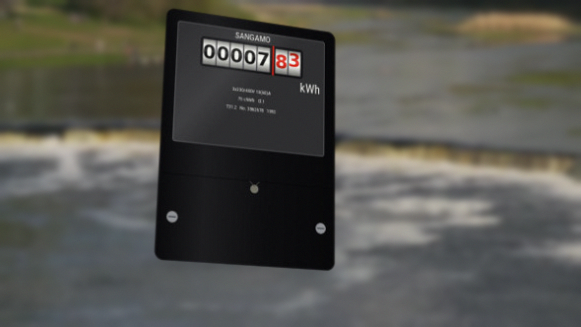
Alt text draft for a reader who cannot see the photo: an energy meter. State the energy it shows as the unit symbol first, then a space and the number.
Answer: kWh 7.83
